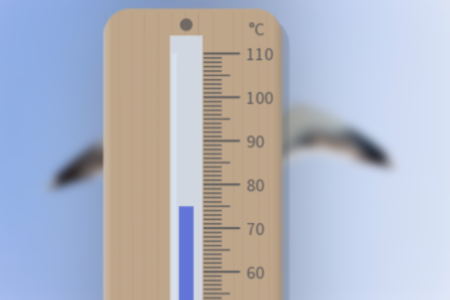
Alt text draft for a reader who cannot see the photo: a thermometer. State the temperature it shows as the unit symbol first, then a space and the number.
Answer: °C 75
